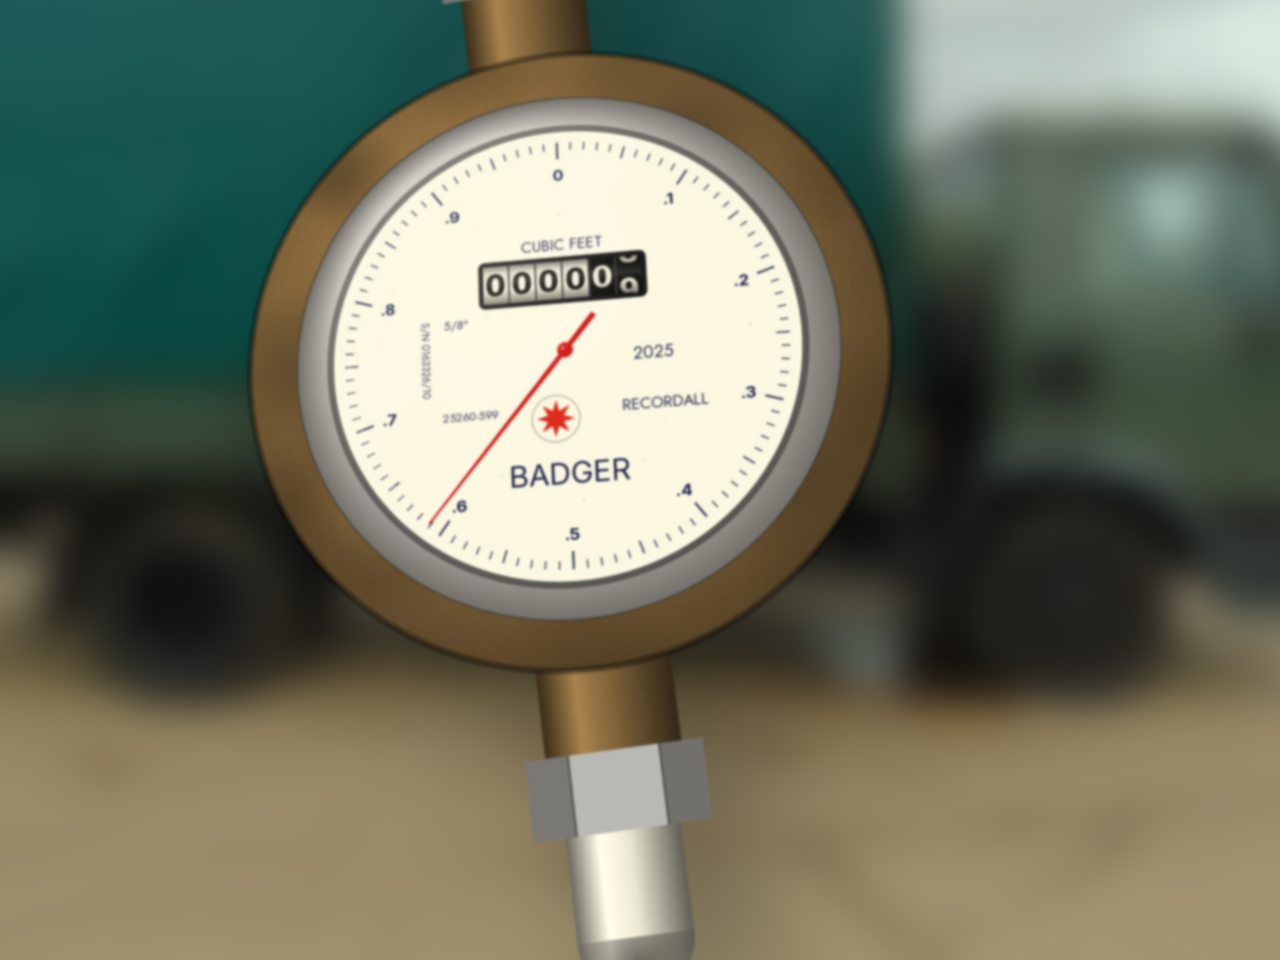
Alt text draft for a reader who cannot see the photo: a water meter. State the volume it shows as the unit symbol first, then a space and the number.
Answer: ft³ 8.61
